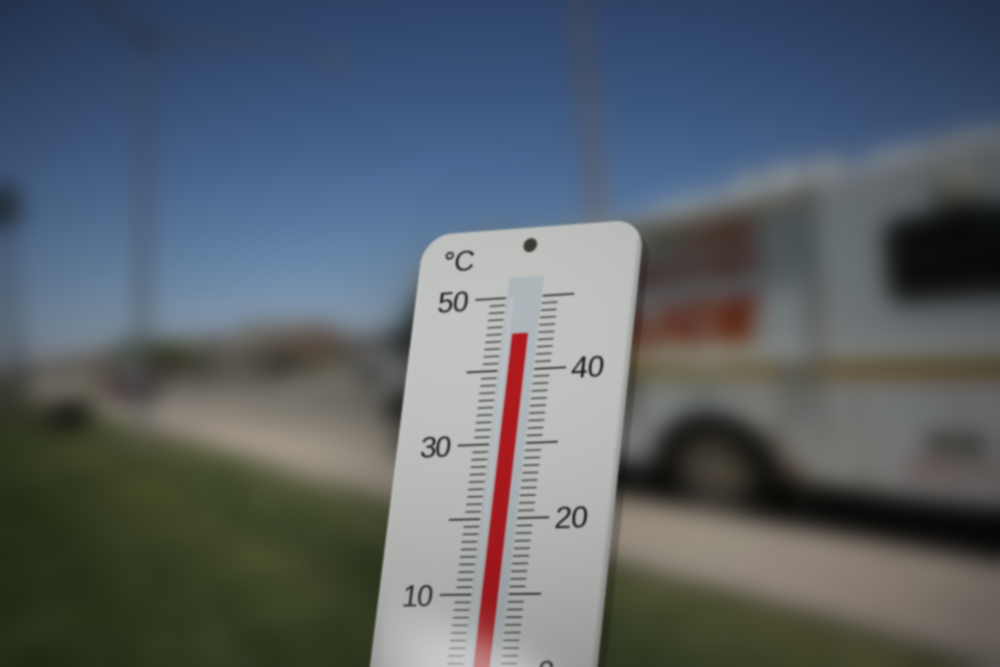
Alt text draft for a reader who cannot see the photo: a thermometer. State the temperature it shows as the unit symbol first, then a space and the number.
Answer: °C 45
